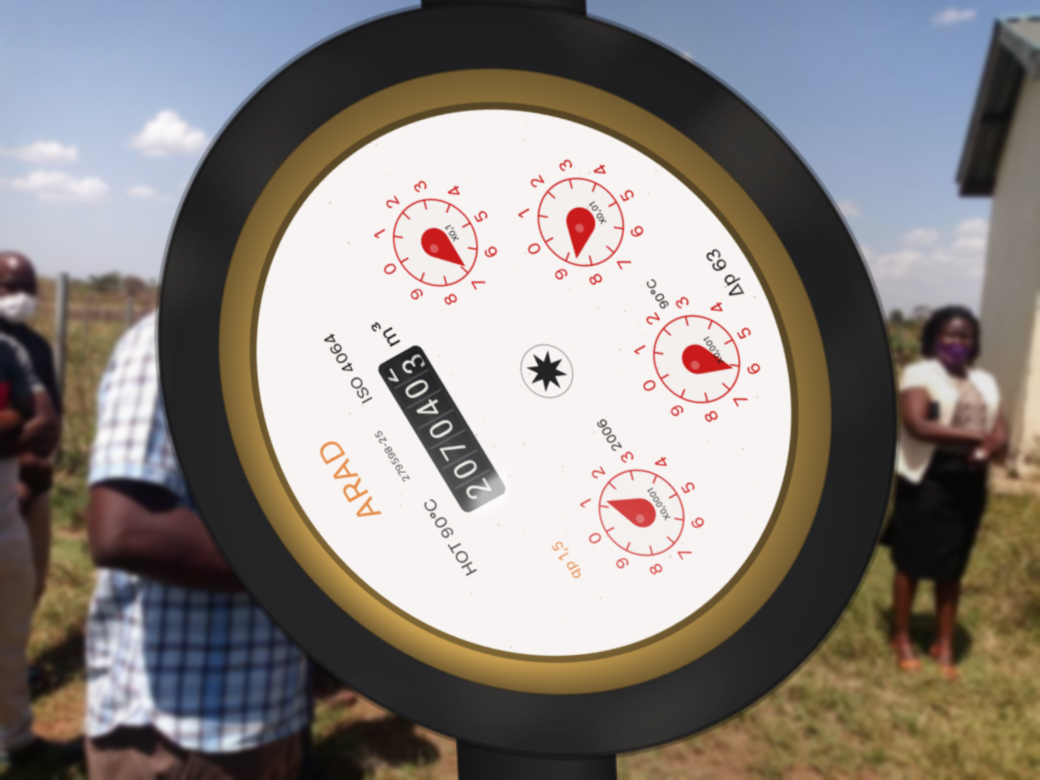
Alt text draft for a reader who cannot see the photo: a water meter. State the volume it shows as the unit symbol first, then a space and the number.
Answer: m³ 2070402.6861
